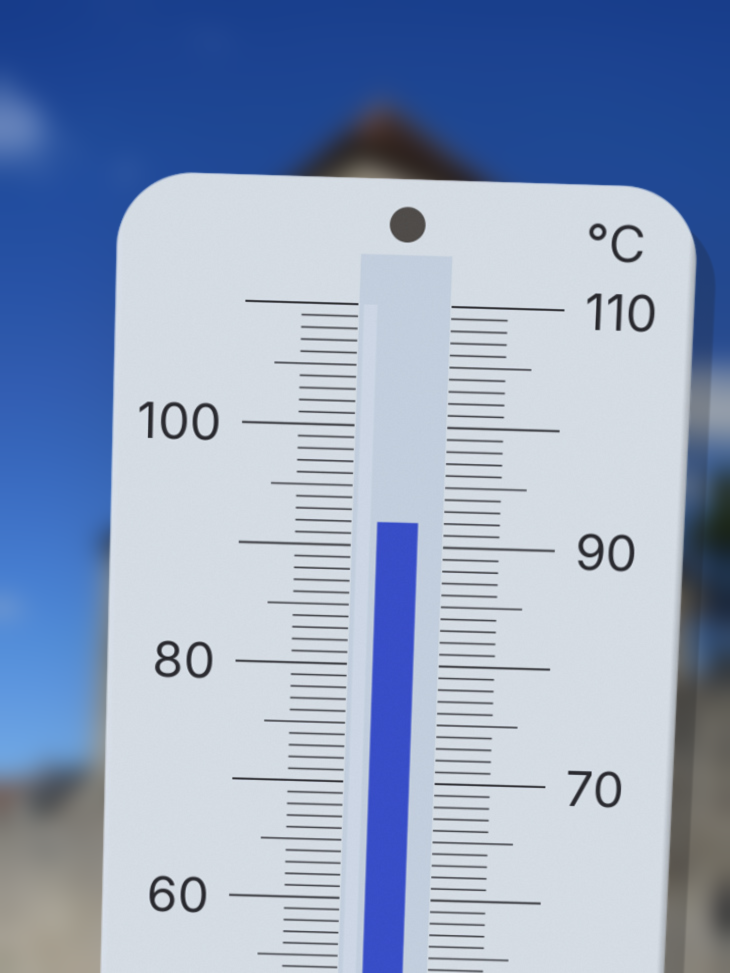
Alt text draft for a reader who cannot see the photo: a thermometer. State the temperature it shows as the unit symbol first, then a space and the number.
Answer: °C 92
